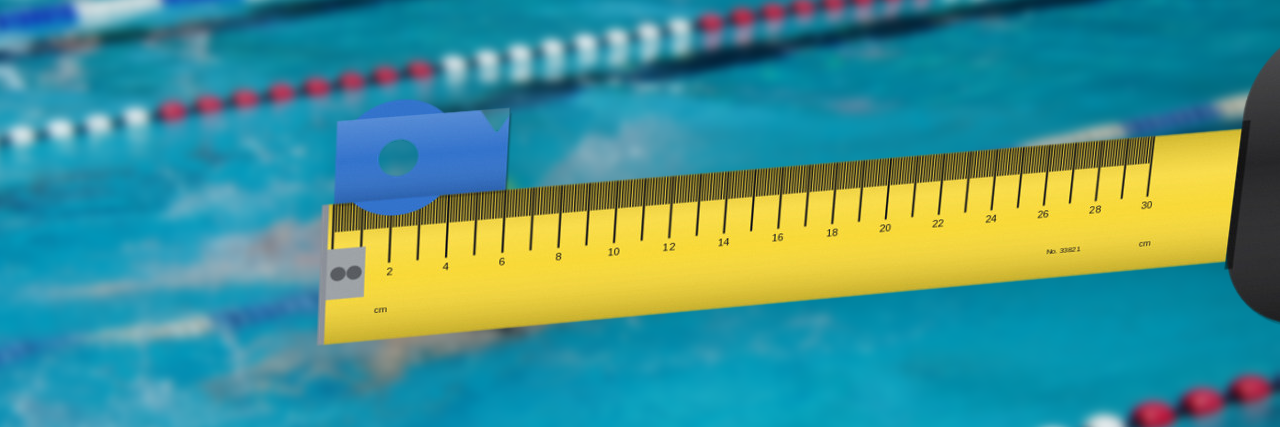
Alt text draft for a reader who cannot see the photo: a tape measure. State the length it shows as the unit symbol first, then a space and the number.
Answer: cm 6
